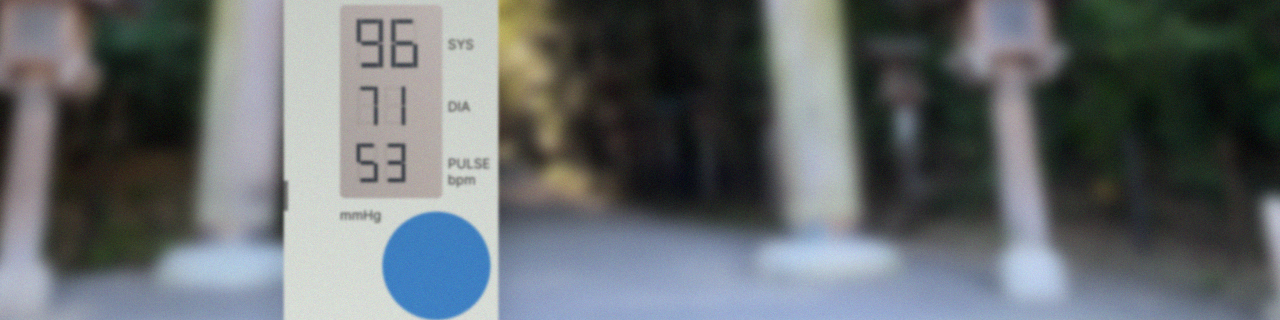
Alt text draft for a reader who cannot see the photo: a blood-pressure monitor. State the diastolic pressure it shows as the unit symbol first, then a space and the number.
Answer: mmHg 71
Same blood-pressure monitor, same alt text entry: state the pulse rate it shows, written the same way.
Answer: bpm 53
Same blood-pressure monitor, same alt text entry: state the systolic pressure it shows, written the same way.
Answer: mmHg 96
